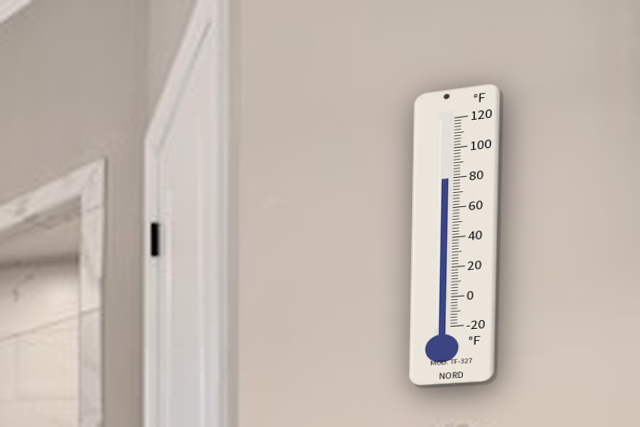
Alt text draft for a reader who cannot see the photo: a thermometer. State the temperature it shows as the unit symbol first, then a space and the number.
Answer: °F 80
